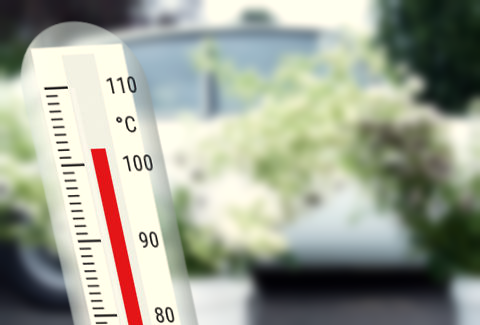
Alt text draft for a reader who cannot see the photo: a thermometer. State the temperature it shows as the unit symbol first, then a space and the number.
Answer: °C 102
